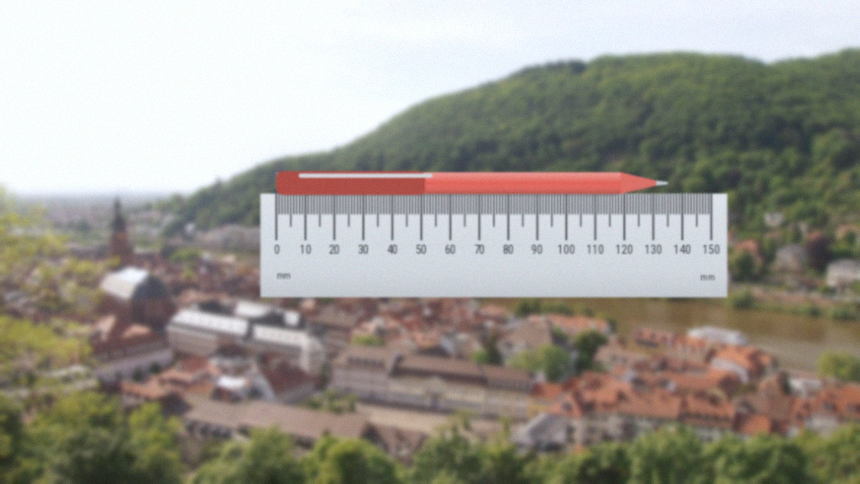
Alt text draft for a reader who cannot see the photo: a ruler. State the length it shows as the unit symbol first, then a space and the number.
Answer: mm 135
